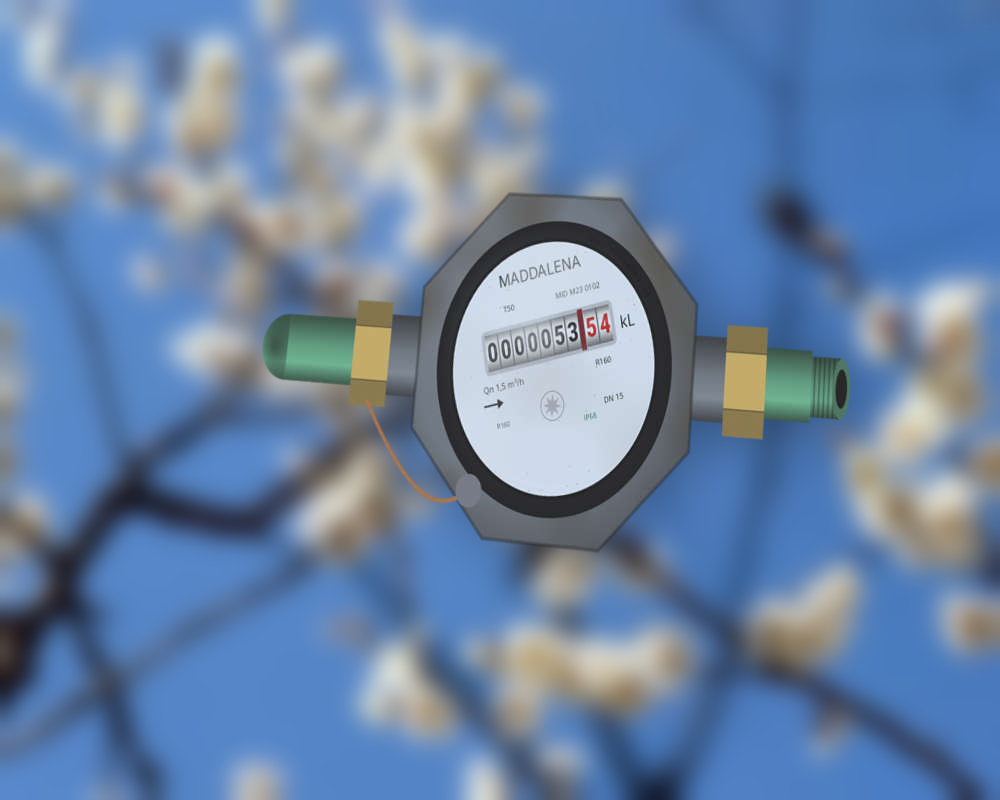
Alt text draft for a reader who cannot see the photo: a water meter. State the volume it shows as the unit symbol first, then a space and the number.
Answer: kL 53.54
